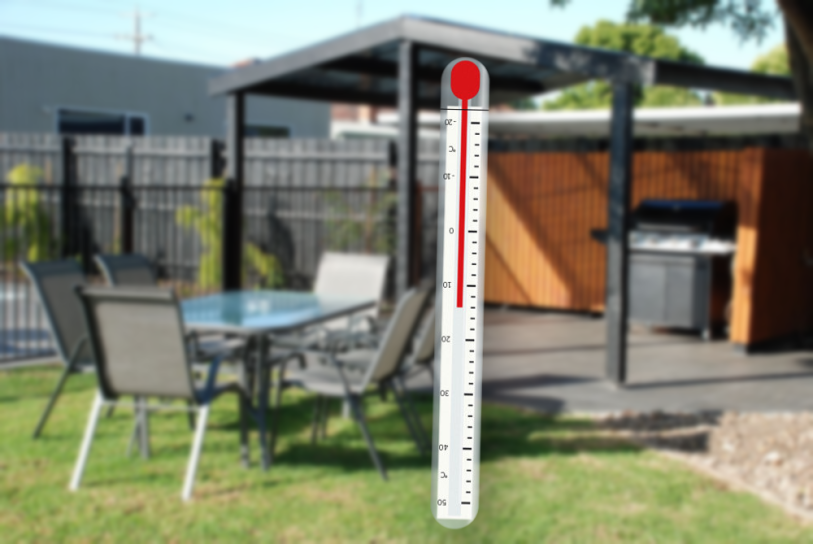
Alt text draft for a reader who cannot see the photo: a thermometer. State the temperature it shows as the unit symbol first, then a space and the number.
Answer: °C 14
